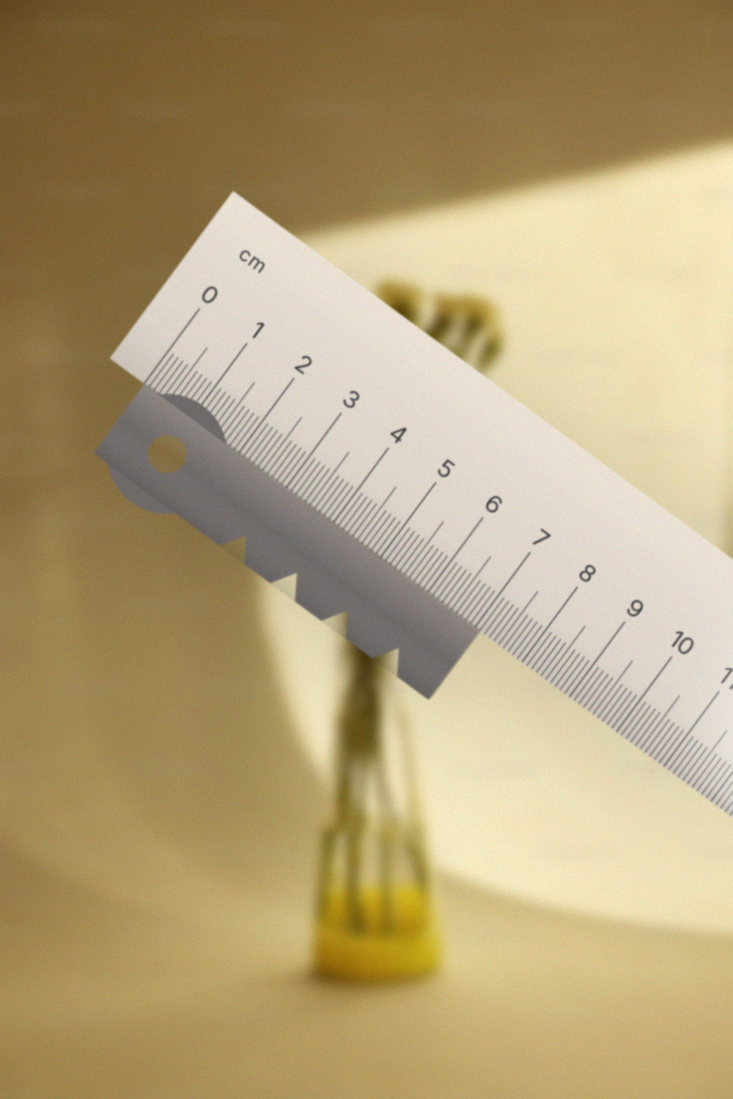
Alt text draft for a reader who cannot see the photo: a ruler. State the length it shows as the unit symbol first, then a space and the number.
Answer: cm 7.1
